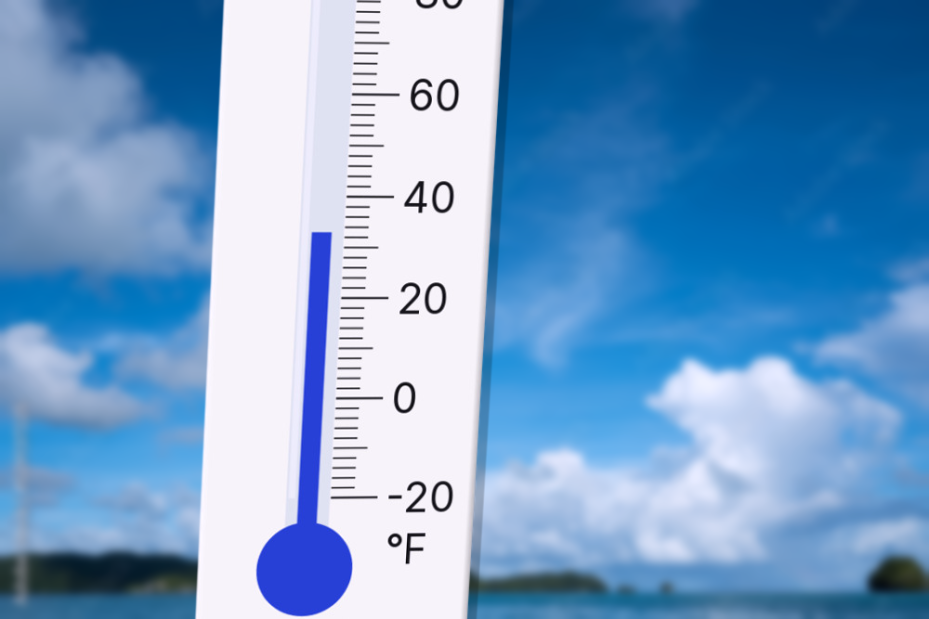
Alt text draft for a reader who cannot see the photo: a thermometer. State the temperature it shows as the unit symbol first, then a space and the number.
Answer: °F 33
